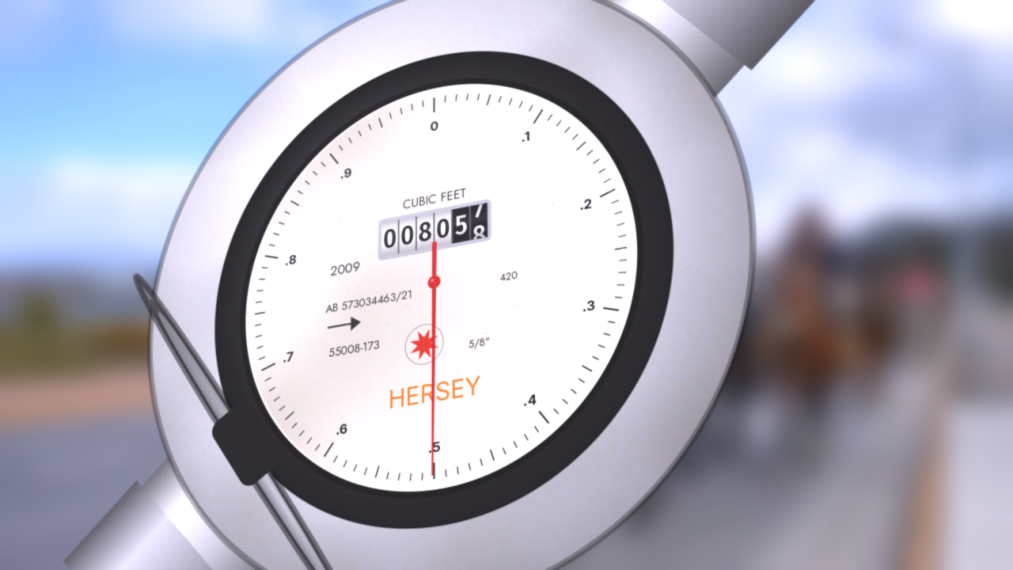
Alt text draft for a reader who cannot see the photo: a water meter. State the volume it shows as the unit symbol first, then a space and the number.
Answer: ft³ 8057.50
